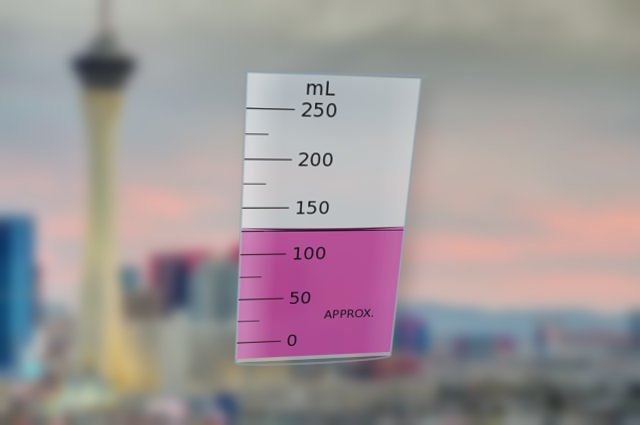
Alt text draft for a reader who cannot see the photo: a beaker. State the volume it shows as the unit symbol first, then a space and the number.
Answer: mL 125
